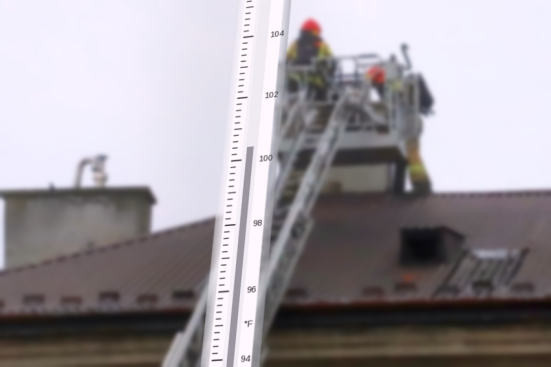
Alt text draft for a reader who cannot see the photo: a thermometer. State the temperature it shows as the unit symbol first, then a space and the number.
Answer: °F 100.4
